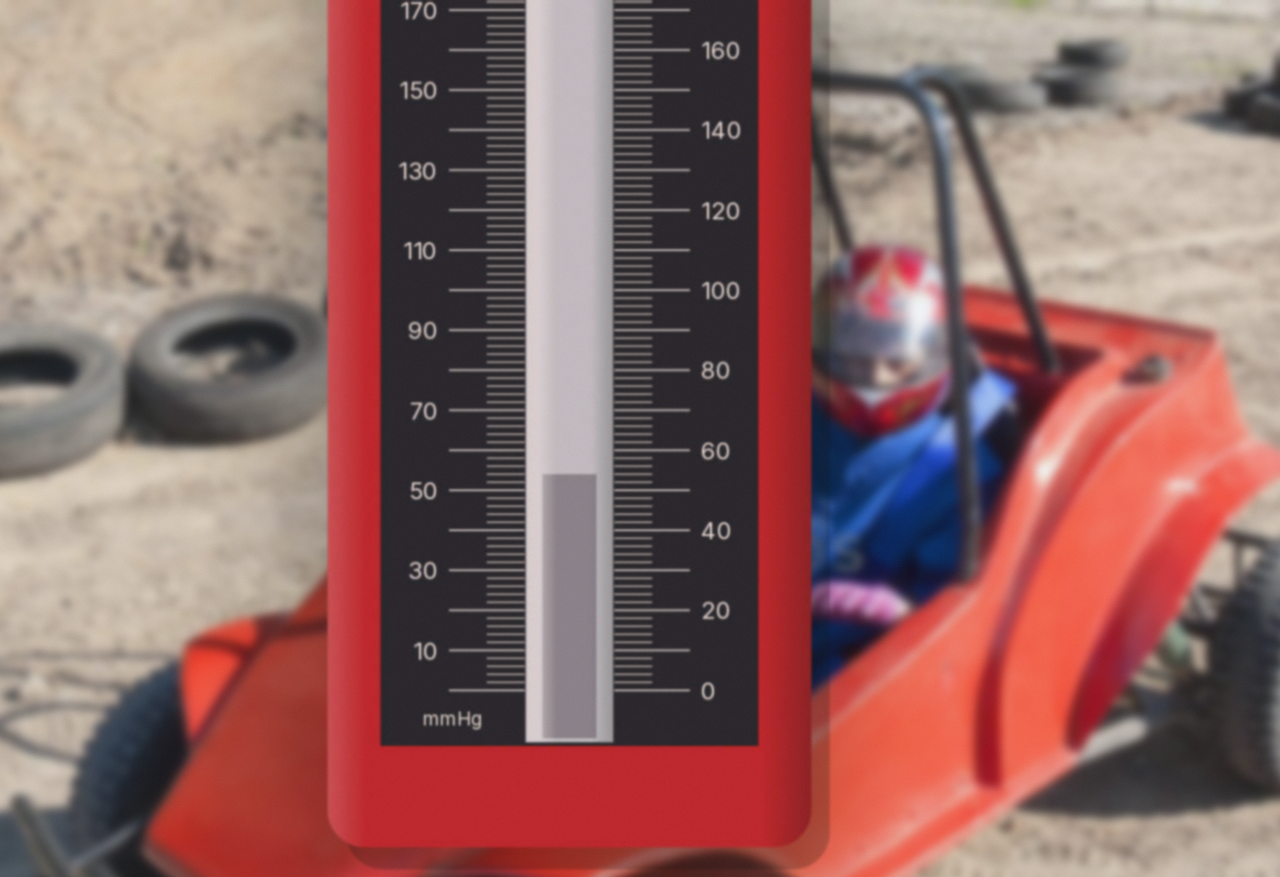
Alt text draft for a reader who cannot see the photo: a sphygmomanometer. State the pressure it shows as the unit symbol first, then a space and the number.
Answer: mmHg 54
